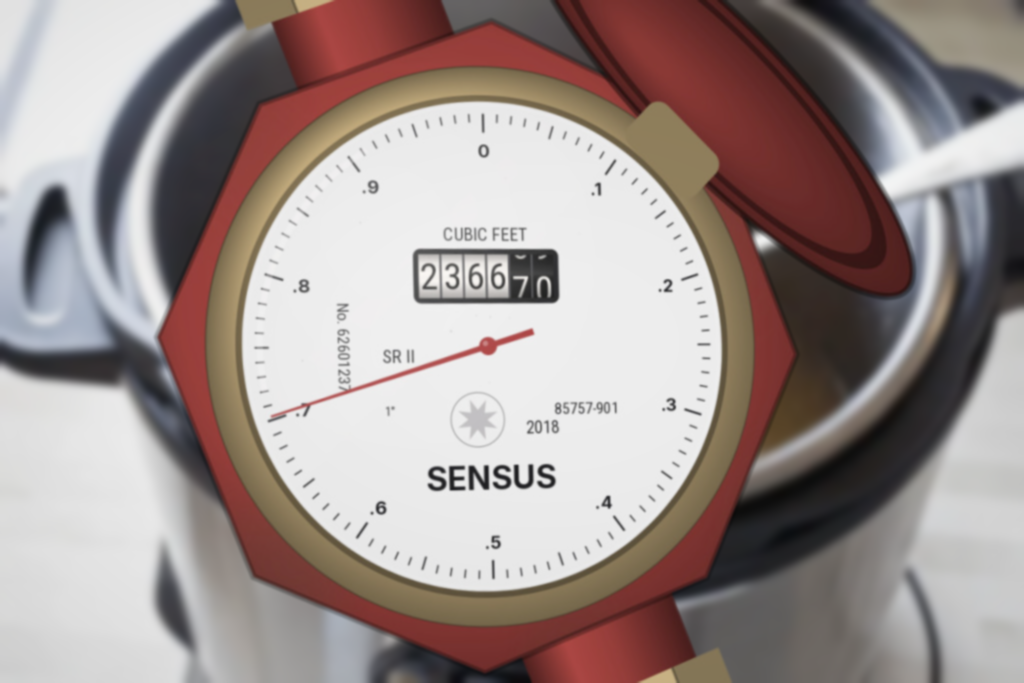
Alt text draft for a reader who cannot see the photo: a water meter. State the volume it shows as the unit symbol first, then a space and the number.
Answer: ft³ 236669.70
